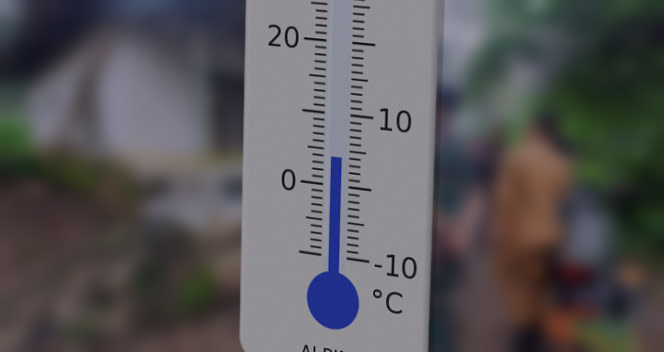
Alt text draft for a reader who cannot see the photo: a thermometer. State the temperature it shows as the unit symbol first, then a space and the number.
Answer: °C 4
